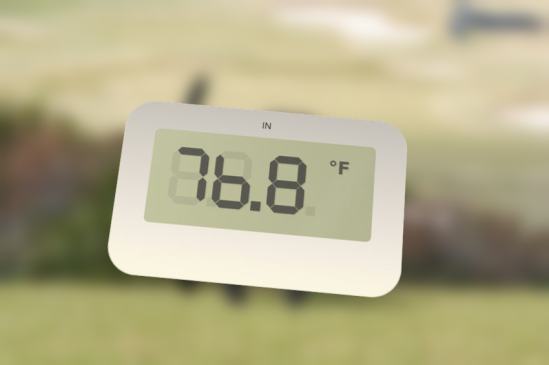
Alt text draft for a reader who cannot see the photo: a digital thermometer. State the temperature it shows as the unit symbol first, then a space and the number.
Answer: °F 76.8
